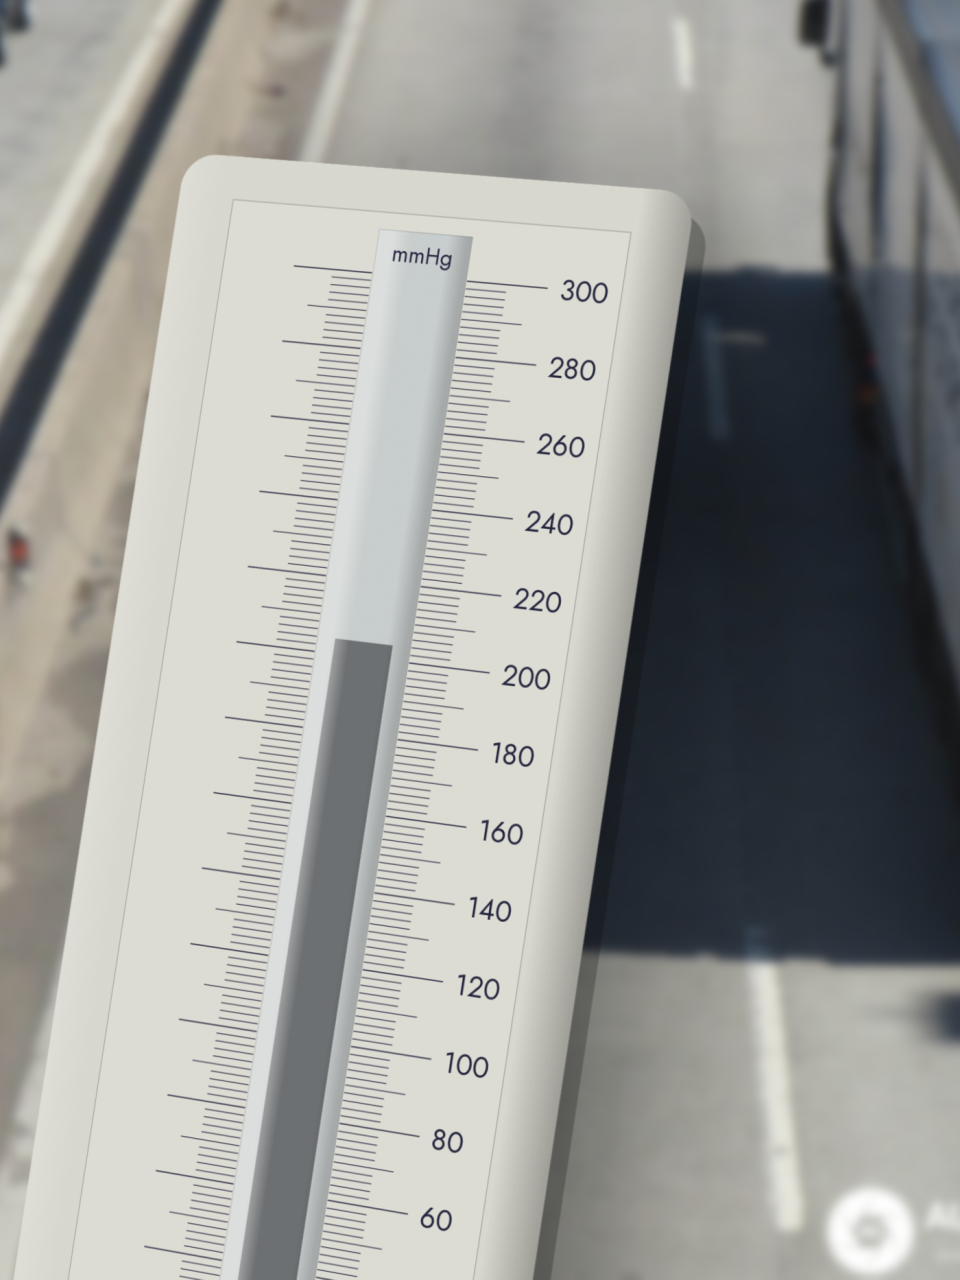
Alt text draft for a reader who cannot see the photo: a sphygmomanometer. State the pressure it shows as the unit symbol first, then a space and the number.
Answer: mmHg 204
